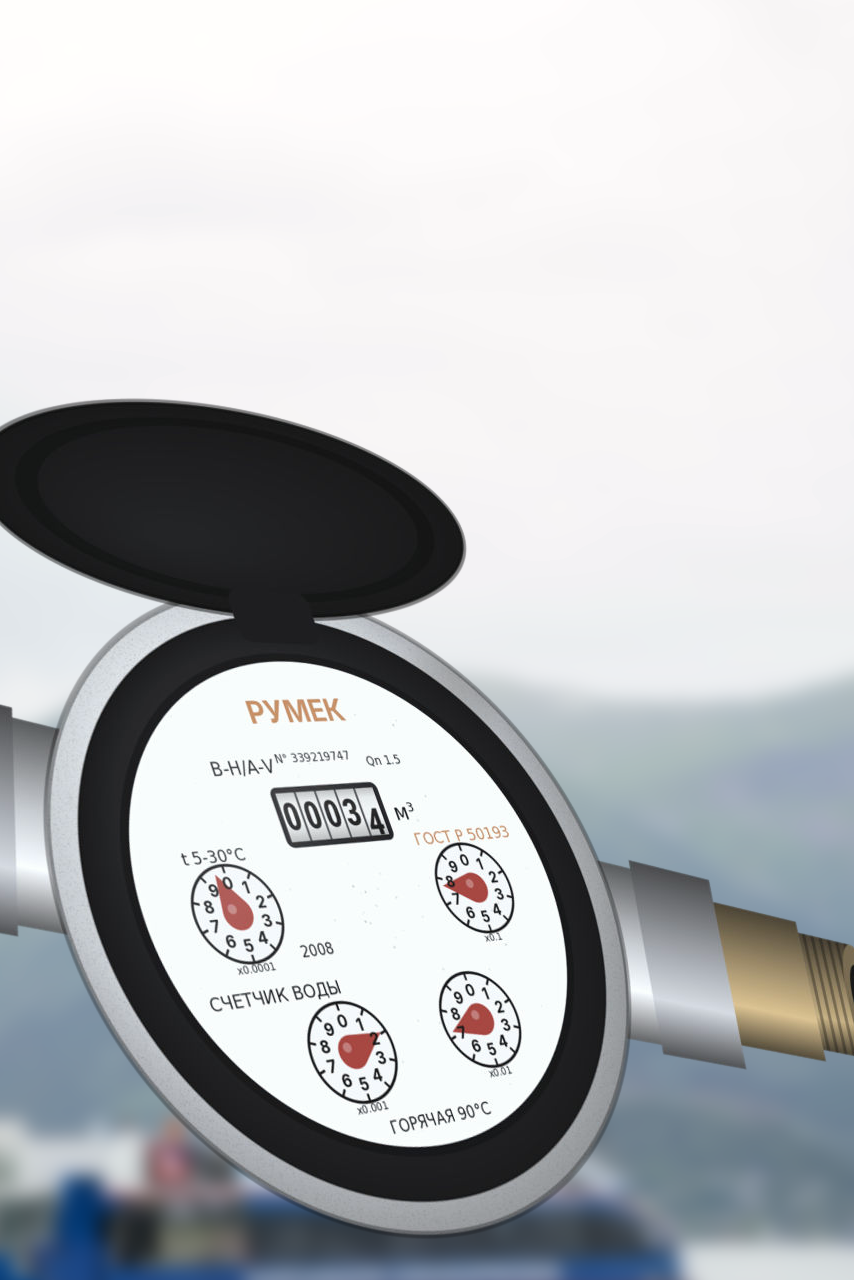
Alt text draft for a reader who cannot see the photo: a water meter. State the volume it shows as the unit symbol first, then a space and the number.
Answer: m³ 33.7719
